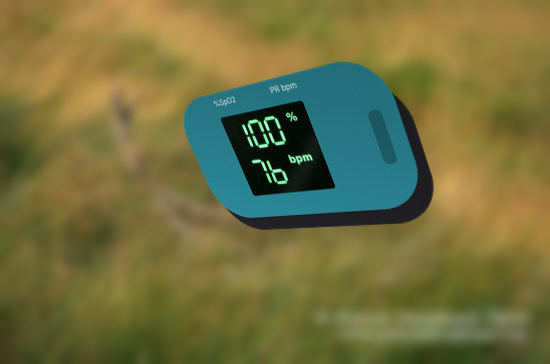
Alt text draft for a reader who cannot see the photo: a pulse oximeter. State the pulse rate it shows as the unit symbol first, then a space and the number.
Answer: bpm 76
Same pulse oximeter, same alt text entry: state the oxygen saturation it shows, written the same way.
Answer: % 100
